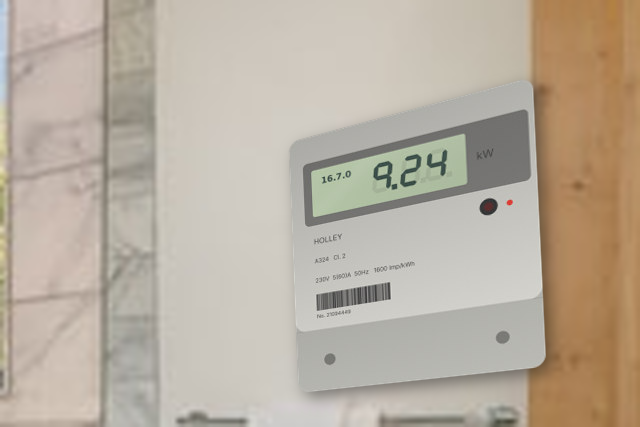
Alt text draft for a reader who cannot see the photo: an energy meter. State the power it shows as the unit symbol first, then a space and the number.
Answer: kW 9.24
